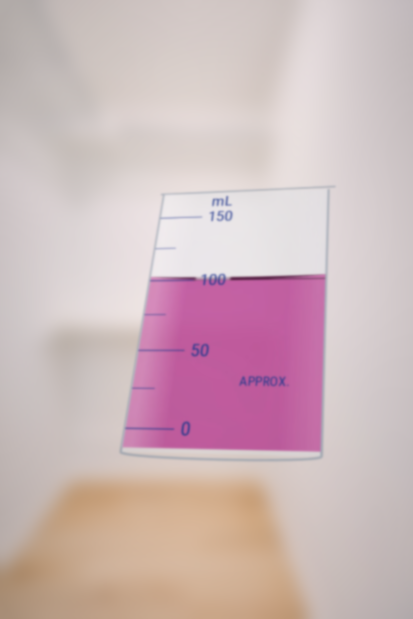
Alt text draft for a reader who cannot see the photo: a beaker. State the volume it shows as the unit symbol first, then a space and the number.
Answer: mL 100
